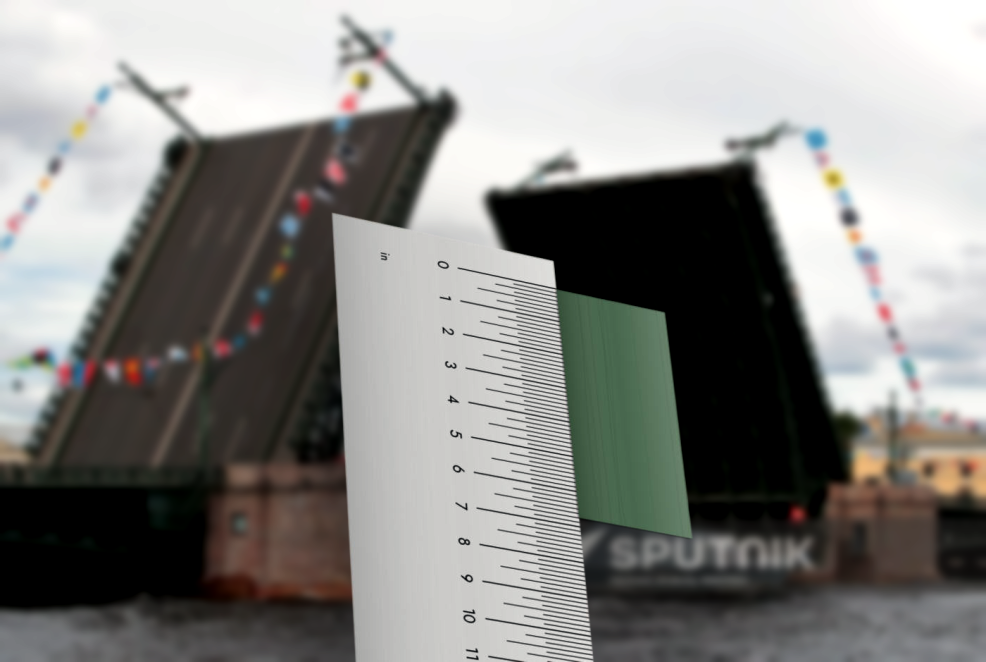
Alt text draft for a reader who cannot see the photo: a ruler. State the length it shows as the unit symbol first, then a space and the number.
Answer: in 6.75
